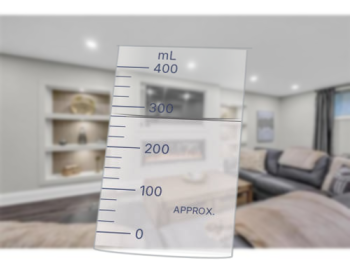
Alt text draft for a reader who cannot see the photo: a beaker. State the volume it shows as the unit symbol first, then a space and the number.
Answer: mL 275
